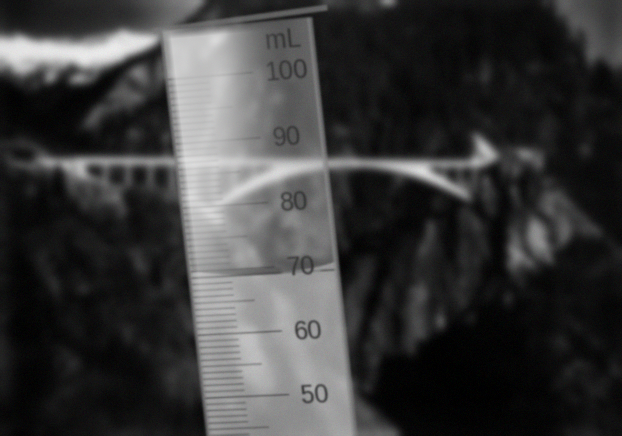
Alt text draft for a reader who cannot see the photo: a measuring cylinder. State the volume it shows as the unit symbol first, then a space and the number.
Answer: mL 69
